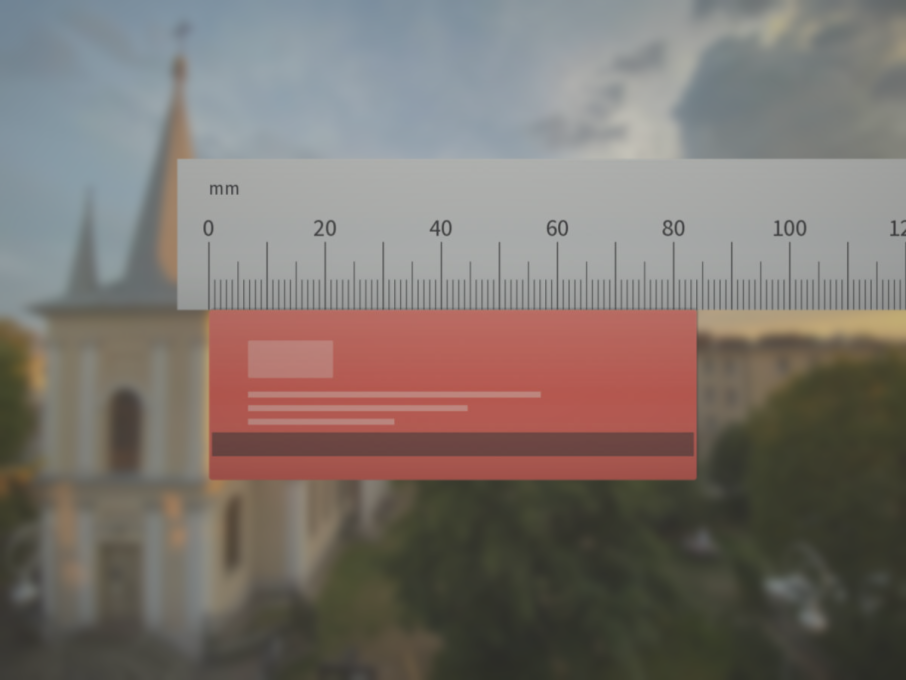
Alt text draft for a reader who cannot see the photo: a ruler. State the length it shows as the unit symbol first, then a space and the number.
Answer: mm 84
